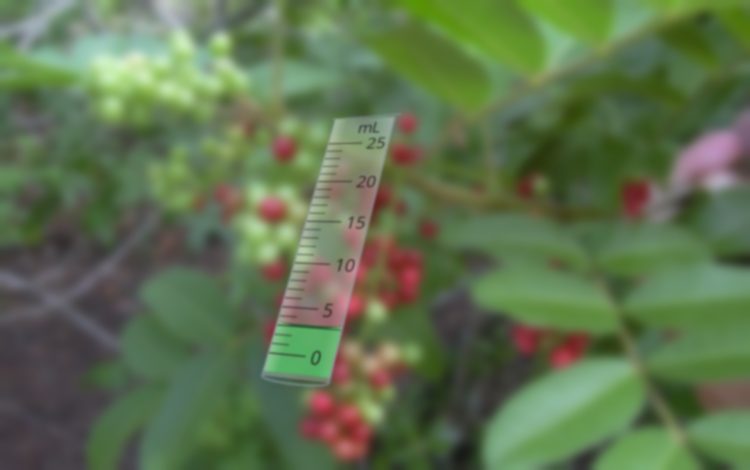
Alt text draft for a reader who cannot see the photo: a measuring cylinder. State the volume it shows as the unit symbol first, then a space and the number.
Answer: mL 3
